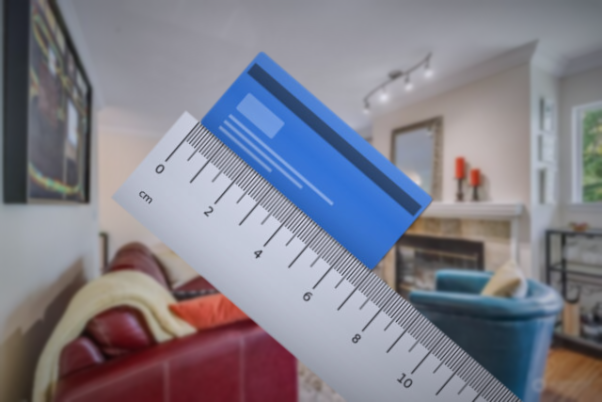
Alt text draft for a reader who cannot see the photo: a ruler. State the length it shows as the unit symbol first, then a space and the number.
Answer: cm 7
